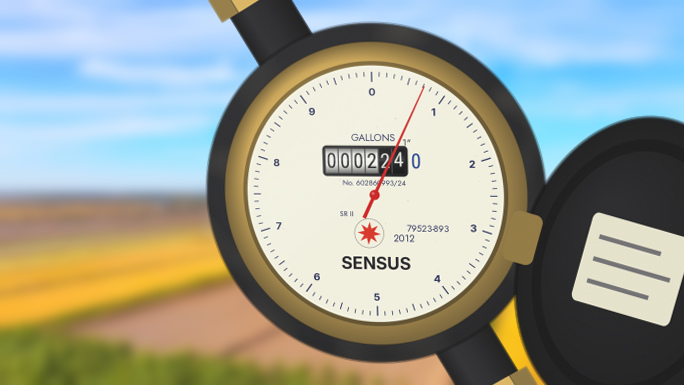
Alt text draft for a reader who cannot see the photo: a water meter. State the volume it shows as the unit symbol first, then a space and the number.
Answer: gal 2240.7
